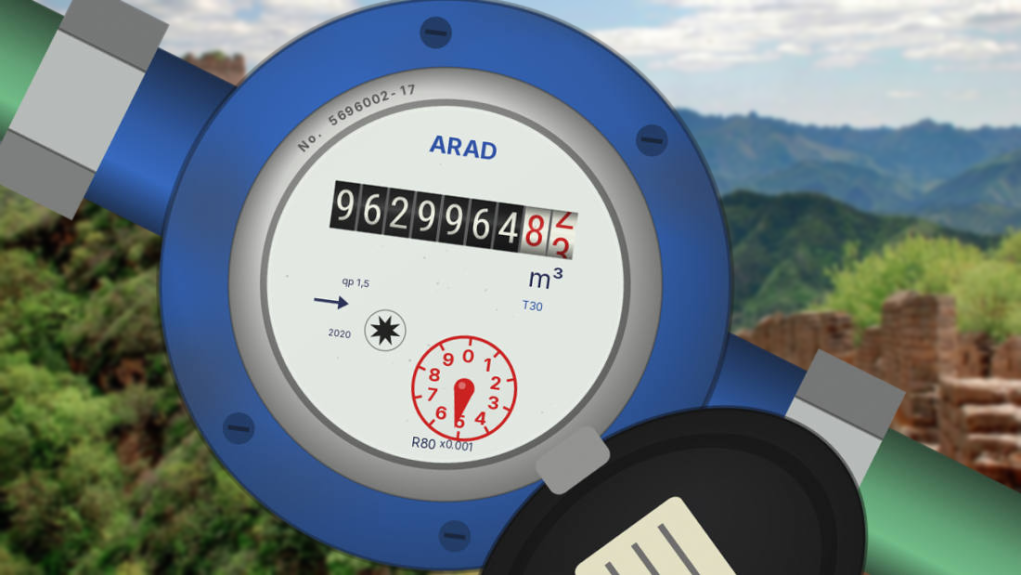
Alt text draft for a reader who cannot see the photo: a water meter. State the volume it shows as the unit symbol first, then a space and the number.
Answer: m³ 9629964.825
